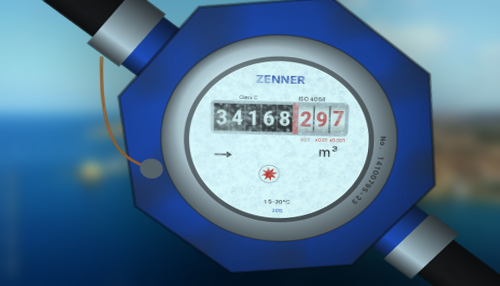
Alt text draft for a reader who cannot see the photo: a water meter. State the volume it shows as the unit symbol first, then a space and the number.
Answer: m³ 34168.297
